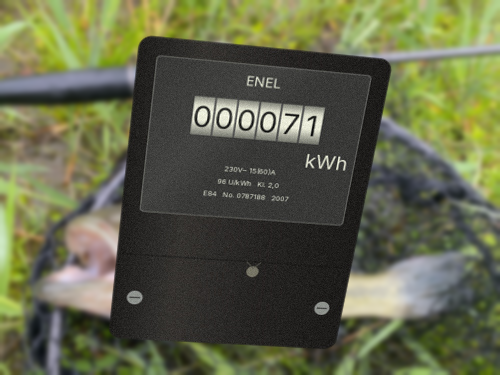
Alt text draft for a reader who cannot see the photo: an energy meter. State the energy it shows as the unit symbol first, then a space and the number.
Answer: kWh 71
